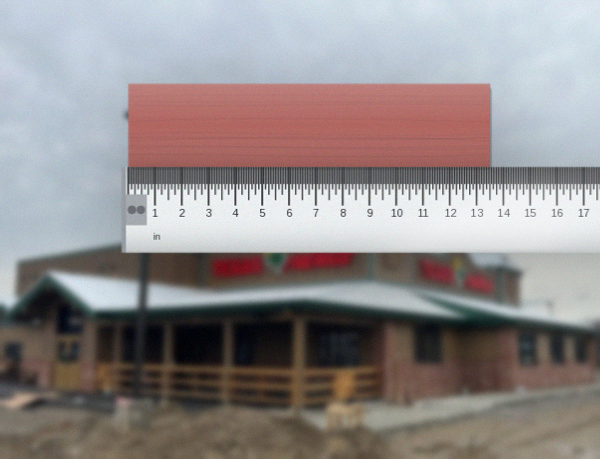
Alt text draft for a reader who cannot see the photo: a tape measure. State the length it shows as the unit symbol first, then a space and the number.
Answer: in 13.5
